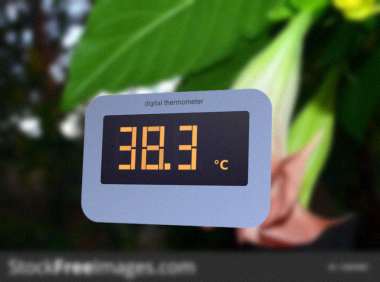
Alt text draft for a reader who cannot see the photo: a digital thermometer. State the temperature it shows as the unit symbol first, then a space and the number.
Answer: °C 38.3
